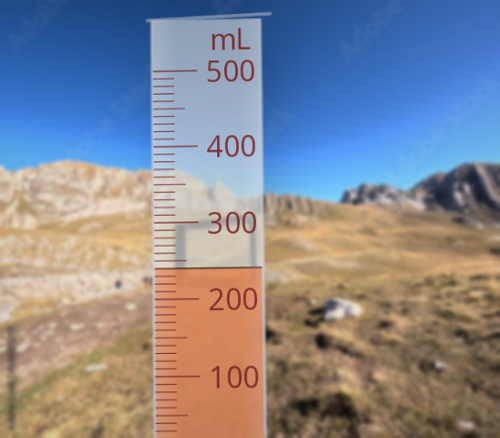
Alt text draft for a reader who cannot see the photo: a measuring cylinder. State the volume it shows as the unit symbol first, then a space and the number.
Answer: mL 240
